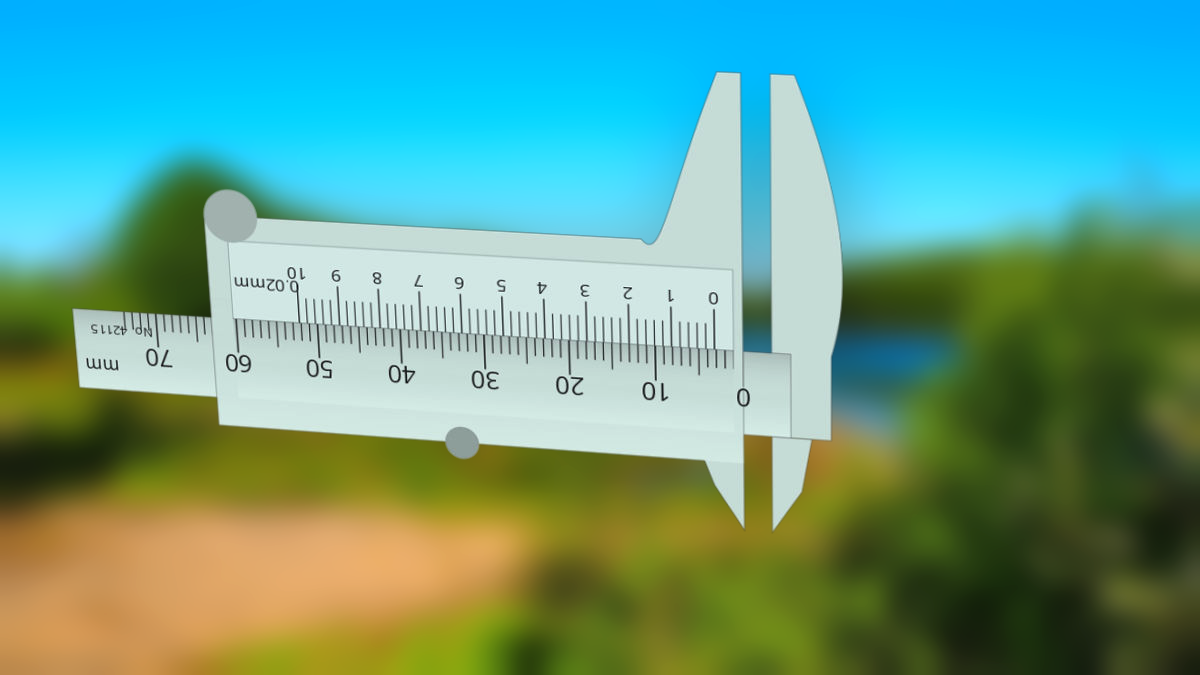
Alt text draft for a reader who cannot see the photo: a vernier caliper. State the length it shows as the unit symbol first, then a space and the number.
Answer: mm 3.2
